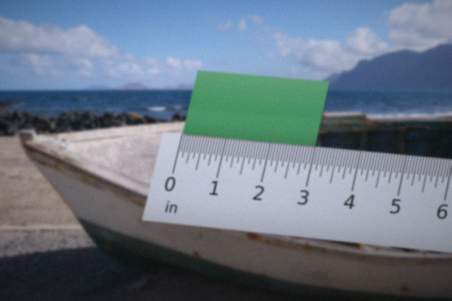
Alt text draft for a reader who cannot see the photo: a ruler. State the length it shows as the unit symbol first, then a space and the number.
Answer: in 3
